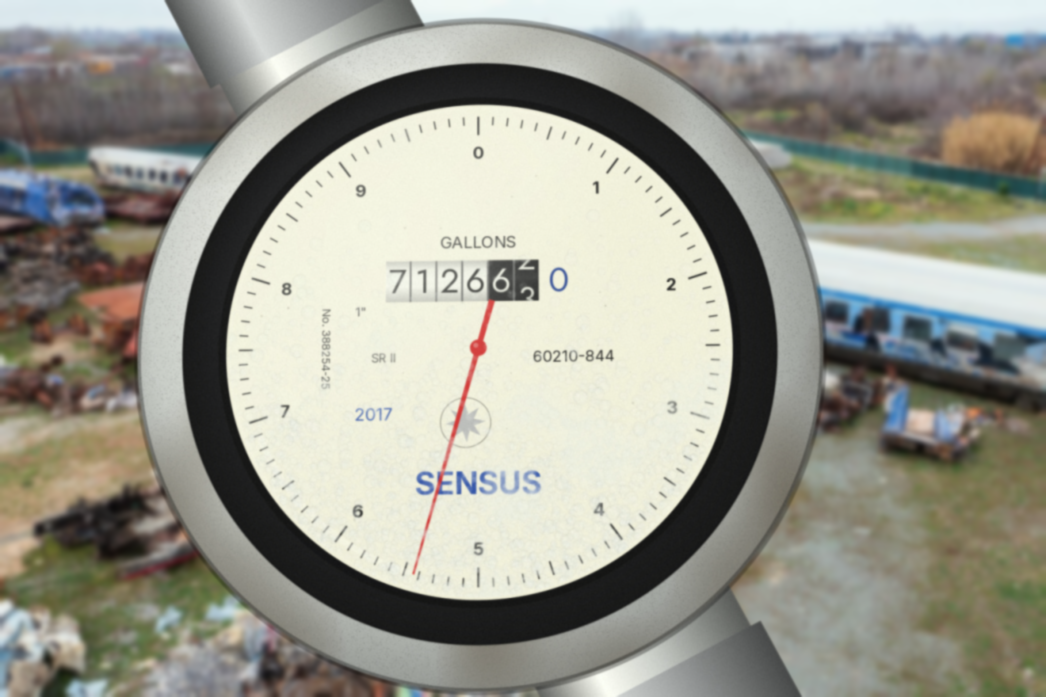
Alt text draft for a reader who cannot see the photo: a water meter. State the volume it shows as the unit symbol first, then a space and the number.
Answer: gal 7126625.4
